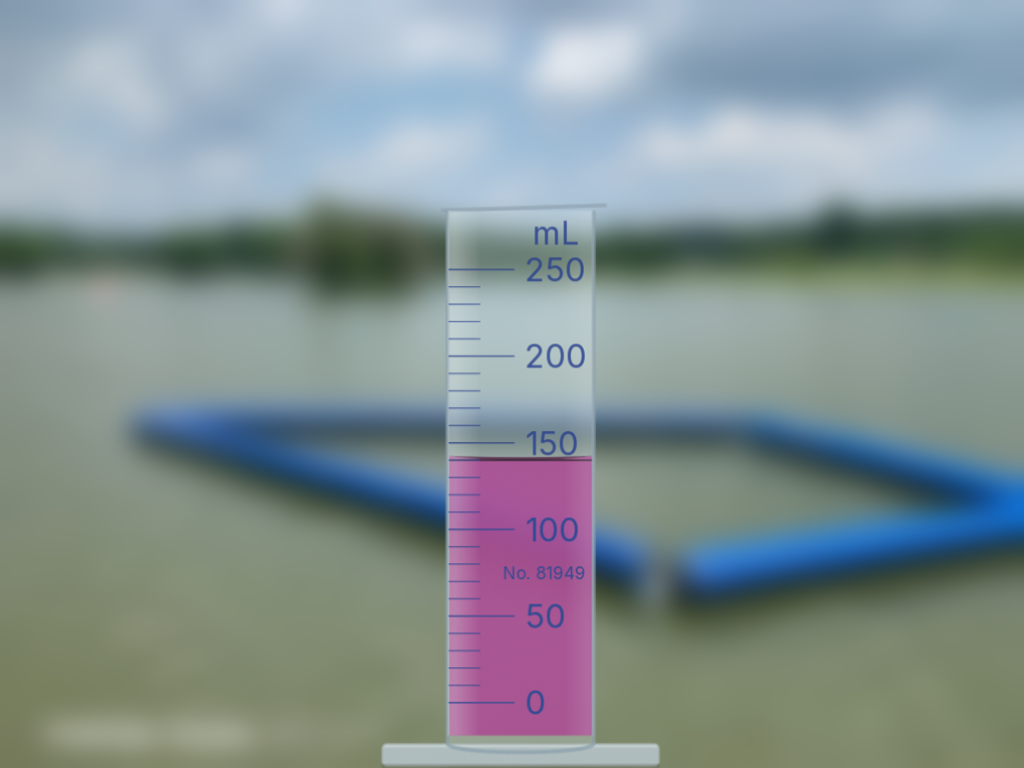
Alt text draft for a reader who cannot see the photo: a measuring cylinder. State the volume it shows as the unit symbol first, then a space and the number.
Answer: mL 140
